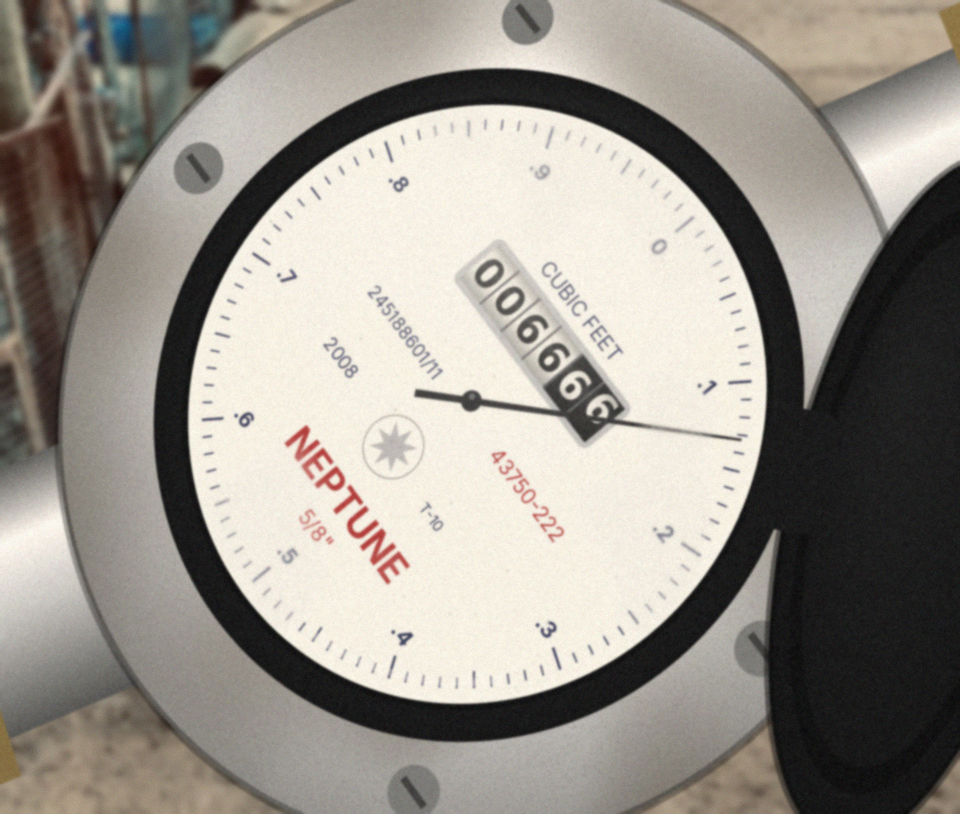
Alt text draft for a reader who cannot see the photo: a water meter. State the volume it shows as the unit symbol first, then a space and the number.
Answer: ft³ 6666.13
